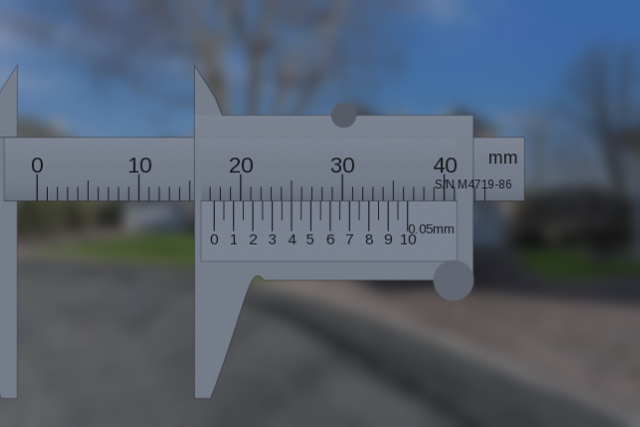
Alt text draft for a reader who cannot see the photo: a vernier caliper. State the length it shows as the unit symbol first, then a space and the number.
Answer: mm 17.4
